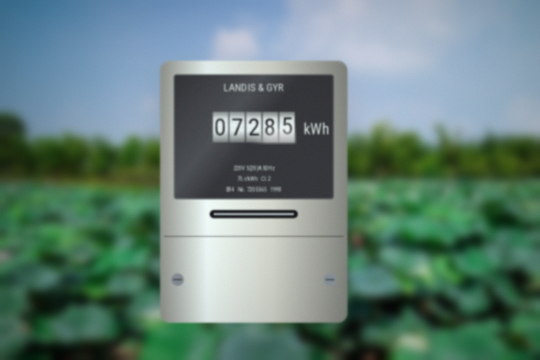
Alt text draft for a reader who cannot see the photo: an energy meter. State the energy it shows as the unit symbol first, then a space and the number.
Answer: kWh 7285
